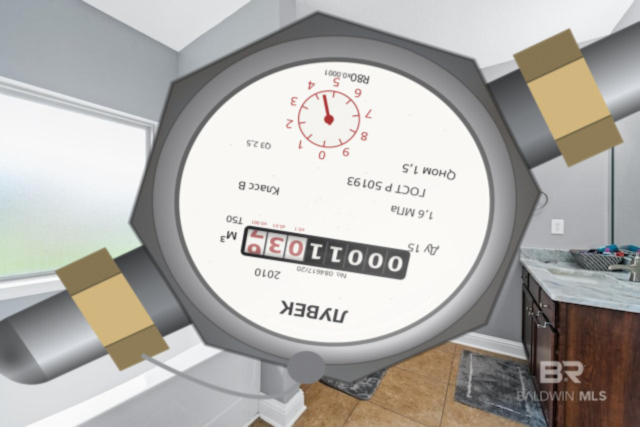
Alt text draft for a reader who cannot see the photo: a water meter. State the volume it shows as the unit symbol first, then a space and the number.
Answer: m³ 11.0364
